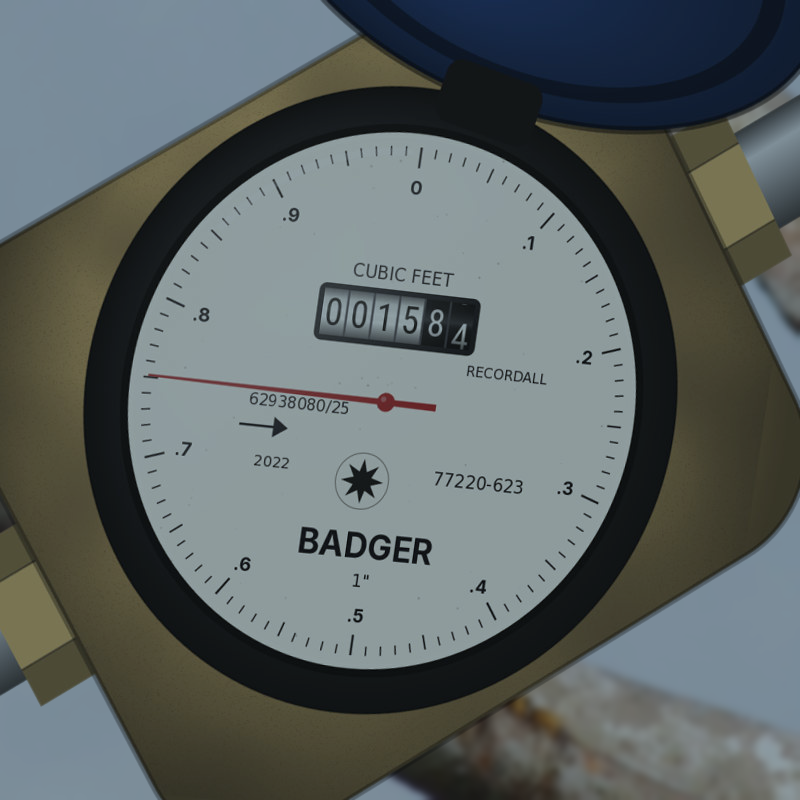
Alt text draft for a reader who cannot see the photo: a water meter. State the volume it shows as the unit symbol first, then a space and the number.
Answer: ft³ 1583.75
